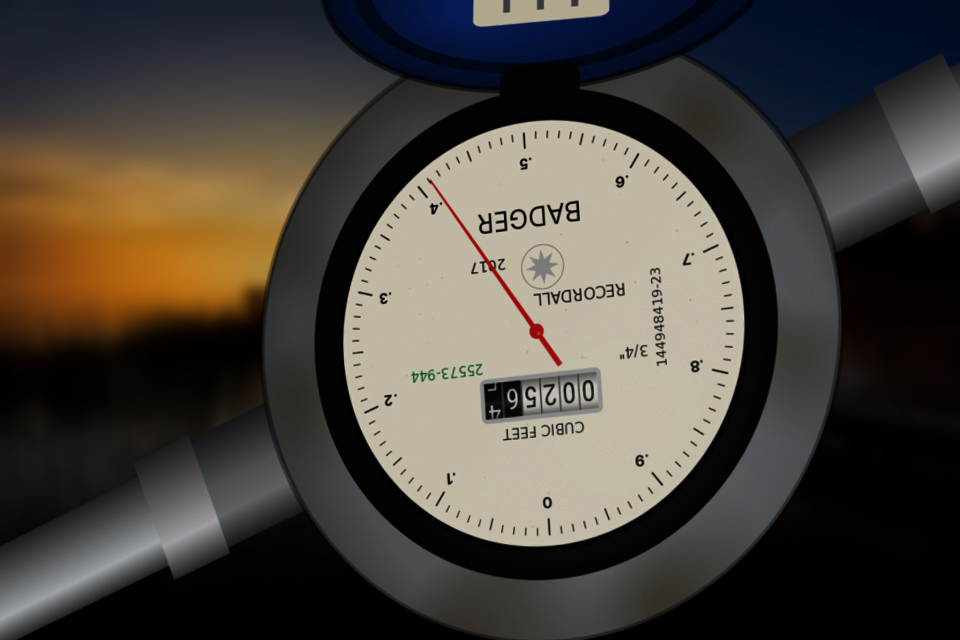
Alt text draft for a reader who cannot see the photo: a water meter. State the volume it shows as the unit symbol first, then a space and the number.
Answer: ft³ 2564.41
